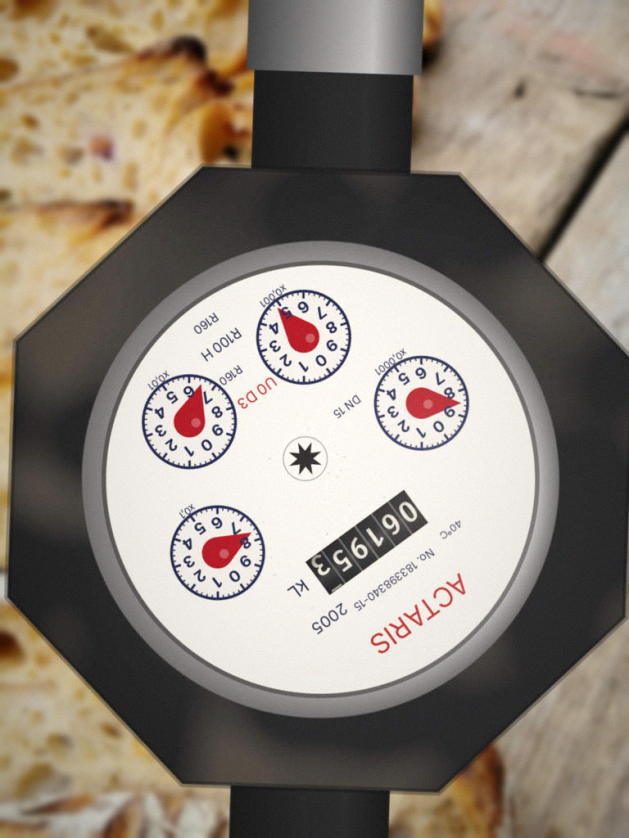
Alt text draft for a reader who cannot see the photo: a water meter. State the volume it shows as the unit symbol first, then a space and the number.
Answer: kL 61952.7648
